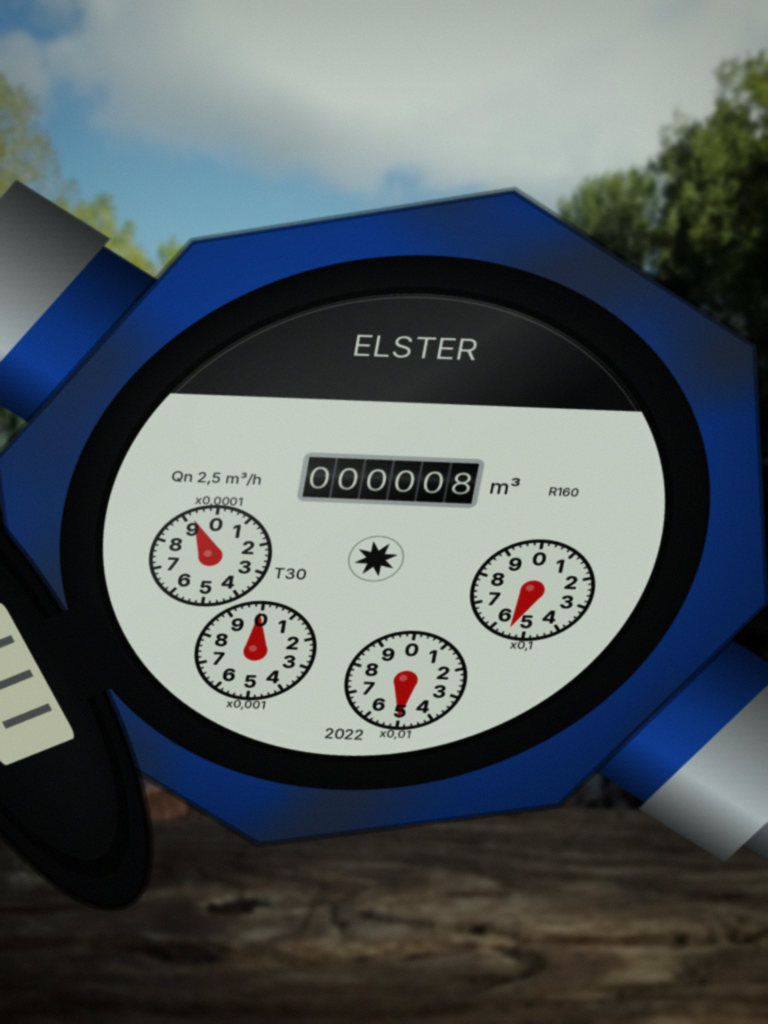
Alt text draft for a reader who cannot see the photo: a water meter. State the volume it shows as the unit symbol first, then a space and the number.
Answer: m³ 8.5499
